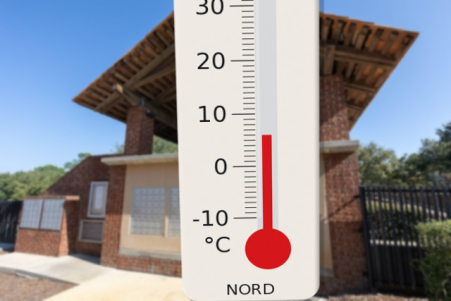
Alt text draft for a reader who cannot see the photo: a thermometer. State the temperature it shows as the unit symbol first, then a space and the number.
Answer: °C 6
